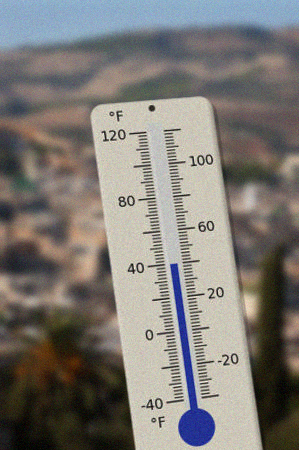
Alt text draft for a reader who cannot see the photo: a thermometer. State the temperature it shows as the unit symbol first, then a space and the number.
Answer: °F 40
